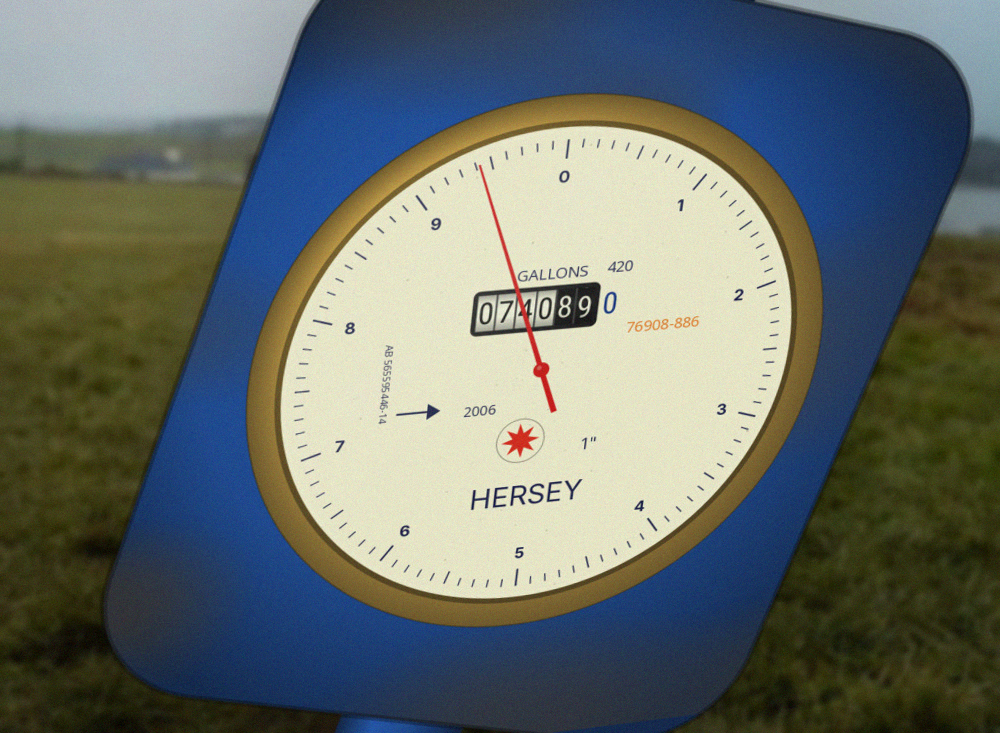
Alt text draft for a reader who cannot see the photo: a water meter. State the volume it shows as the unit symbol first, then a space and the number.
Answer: gal 740889.4
